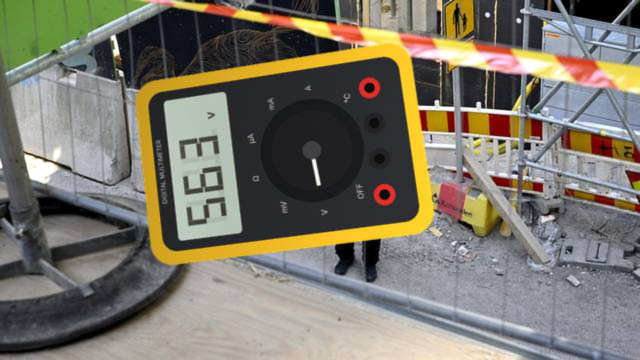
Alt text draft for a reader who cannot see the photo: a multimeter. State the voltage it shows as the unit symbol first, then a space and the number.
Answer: V 563
